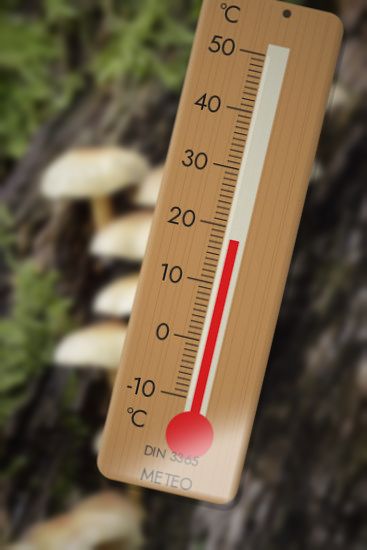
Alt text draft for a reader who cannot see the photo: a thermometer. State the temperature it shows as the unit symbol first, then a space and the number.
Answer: °C 18
